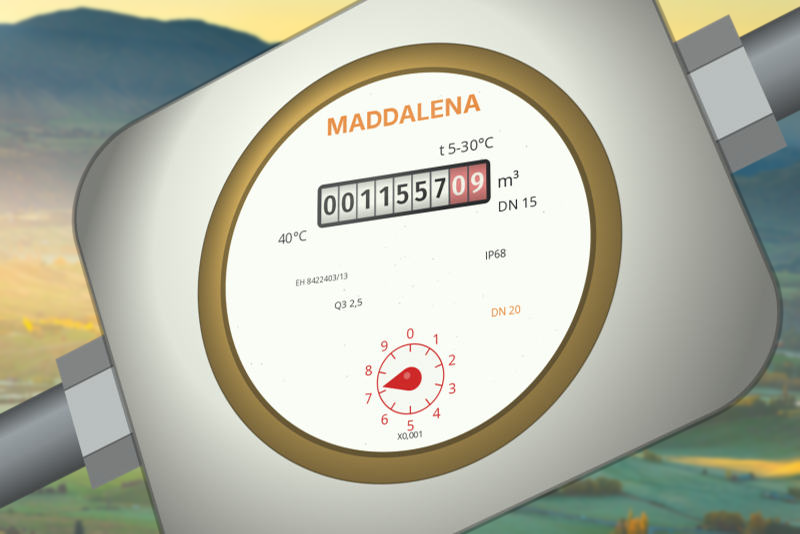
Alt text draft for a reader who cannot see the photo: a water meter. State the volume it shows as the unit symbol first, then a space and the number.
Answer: m³ 11557.097
